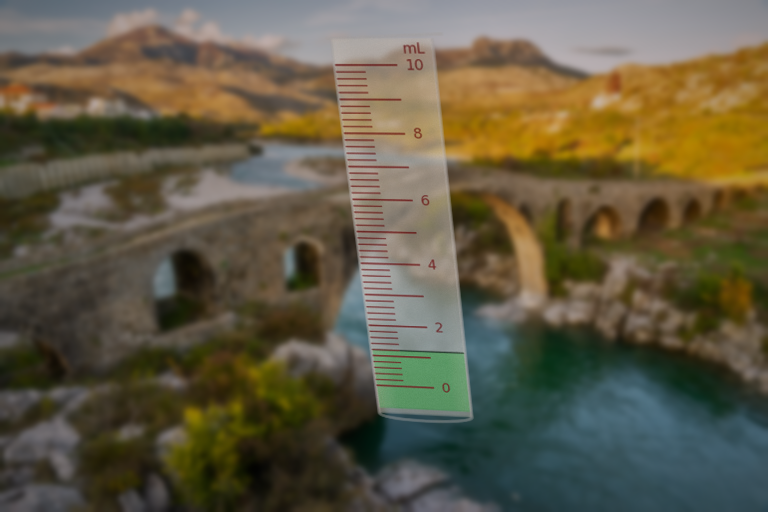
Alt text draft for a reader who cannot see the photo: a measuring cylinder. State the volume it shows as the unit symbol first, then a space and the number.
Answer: mL 1.2
